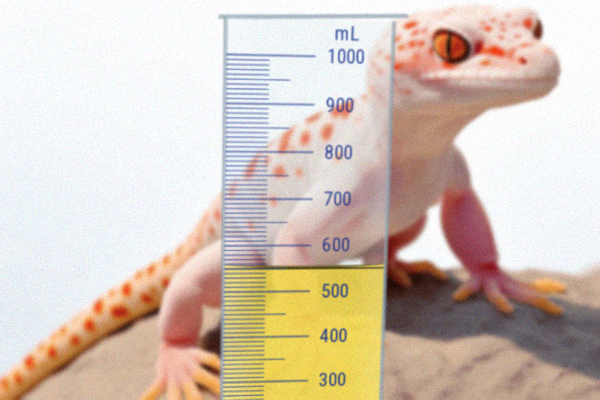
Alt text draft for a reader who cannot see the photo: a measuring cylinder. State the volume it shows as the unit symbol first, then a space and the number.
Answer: mL 550
